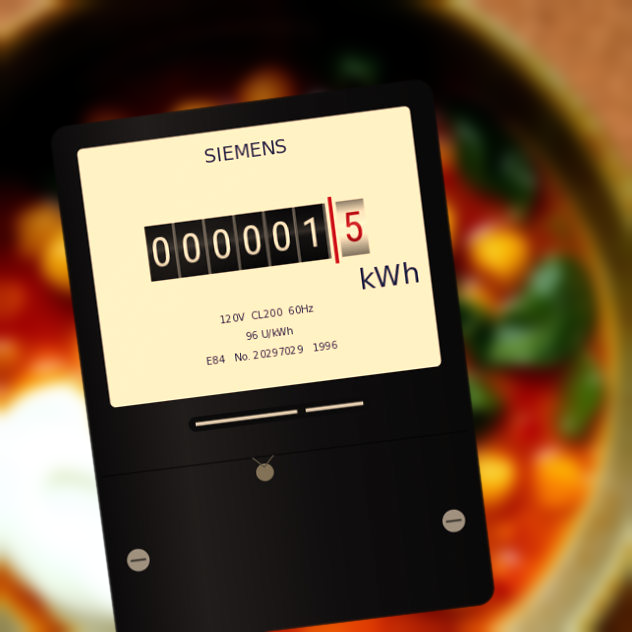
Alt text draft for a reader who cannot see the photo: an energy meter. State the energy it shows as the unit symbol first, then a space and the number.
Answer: kWh 1.5
